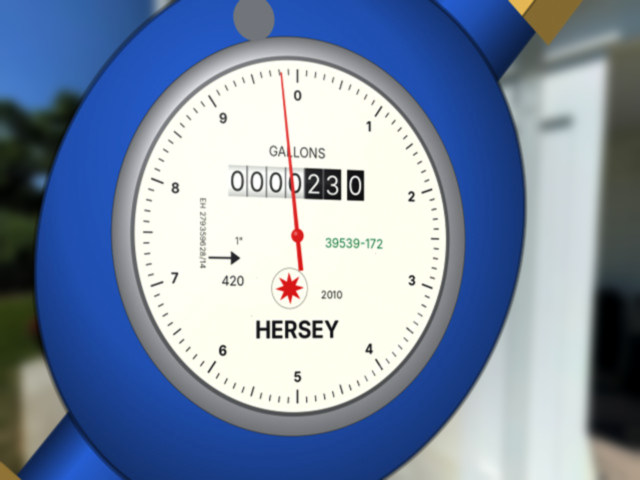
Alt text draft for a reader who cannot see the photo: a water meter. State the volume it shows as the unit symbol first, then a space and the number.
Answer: gal 229.8
